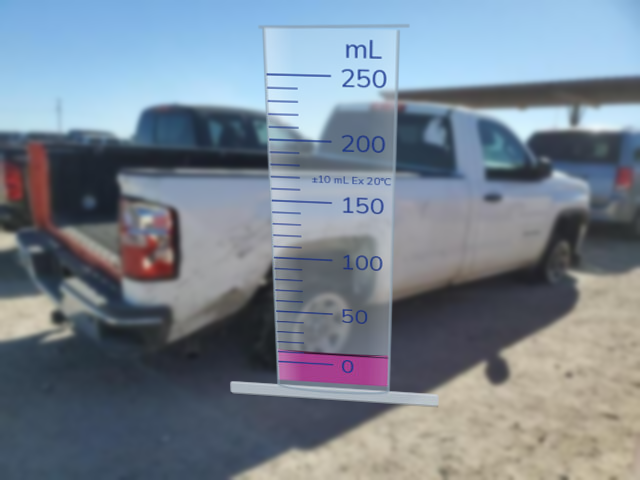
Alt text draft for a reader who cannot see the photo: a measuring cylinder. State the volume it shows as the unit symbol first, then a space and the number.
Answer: mL 10
